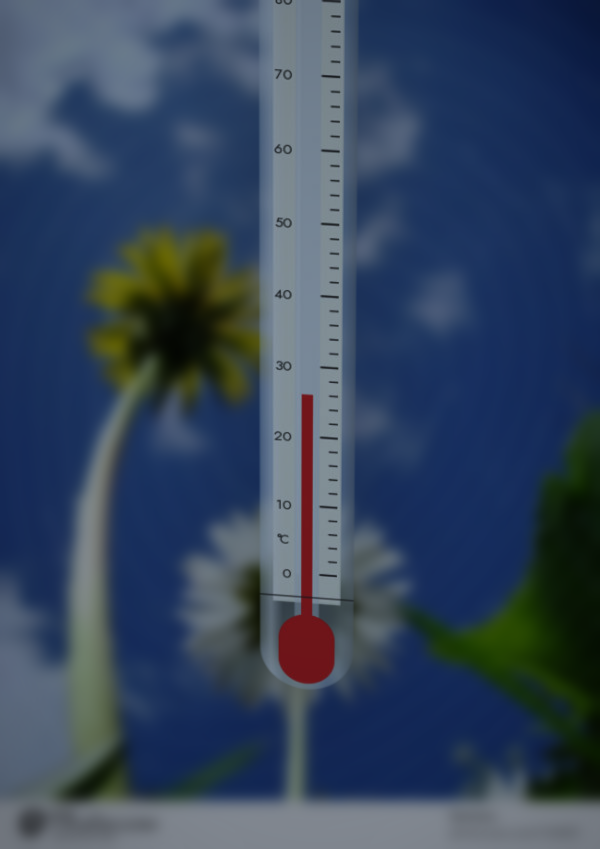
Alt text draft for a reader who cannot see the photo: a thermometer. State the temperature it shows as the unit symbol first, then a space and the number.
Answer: °C 26
